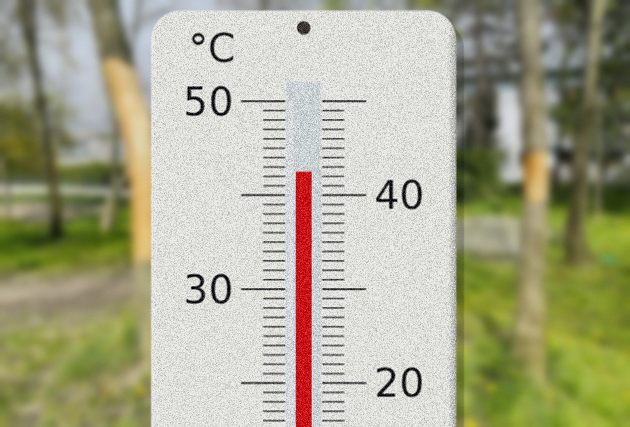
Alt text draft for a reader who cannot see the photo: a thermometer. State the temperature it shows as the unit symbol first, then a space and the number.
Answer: °C 42.5
